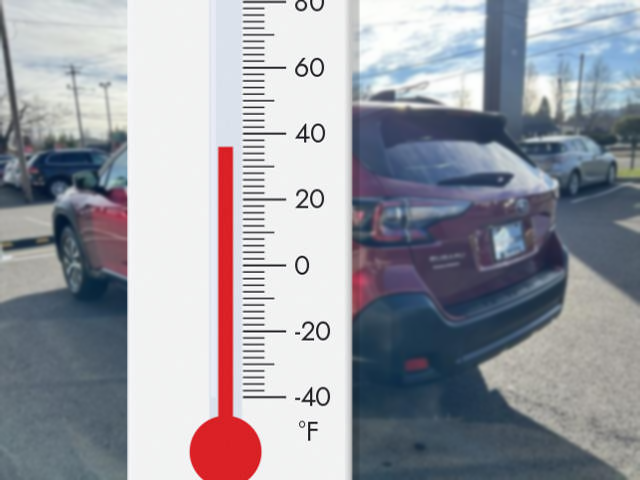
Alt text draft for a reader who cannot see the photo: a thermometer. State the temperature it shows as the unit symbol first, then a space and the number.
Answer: °F 36
